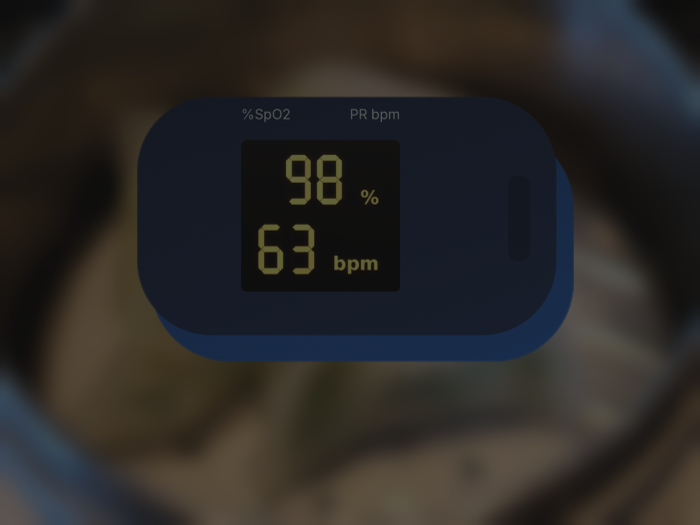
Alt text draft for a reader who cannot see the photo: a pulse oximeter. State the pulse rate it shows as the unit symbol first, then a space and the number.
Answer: bpm 63
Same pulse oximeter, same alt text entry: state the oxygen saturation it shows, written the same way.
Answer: % 98
